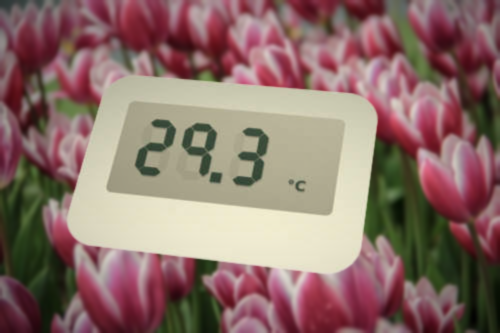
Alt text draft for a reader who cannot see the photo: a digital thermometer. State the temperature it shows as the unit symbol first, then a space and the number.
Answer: °C 29.3
